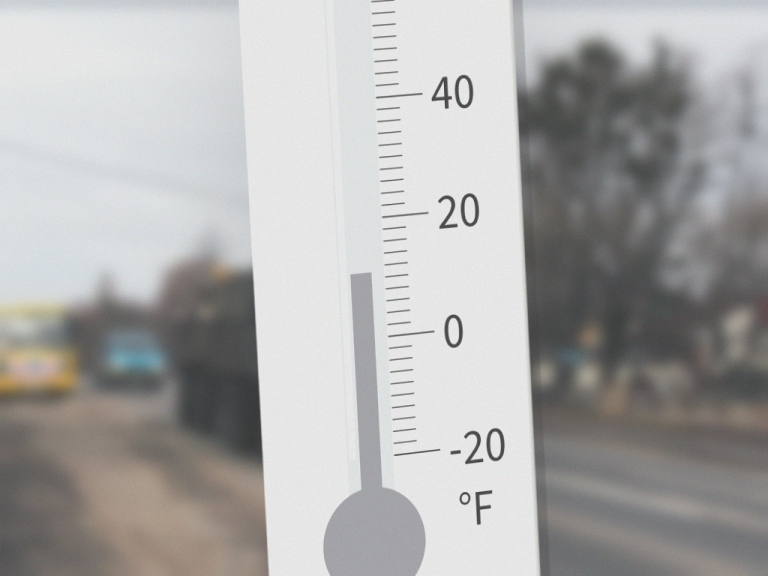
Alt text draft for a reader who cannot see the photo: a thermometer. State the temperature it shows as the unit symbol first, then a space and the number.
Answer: °F 11
